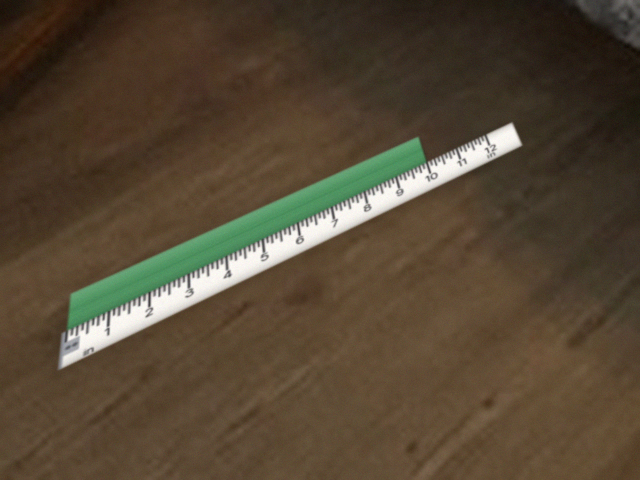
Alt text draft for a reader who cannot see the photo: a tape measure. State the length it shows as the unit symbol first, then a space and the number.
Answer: in 10
